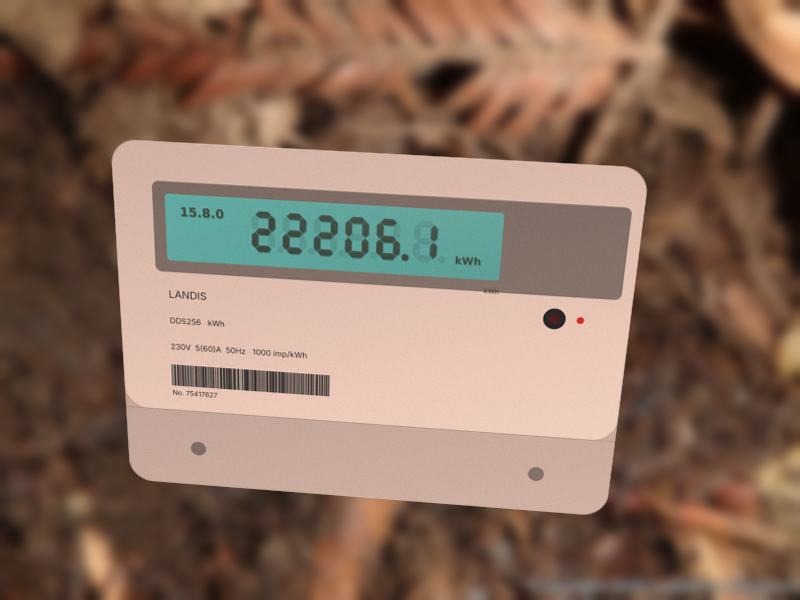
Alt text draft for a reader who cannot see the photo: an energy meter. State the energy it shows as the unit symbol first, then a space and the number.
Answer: kWh 22206.1
